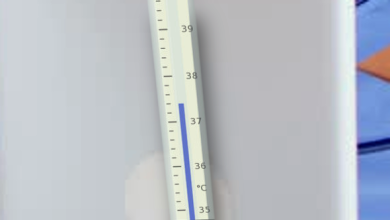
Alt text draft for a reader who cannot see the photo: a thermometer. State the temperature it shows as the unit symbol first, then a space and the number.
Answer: °C 37.4
